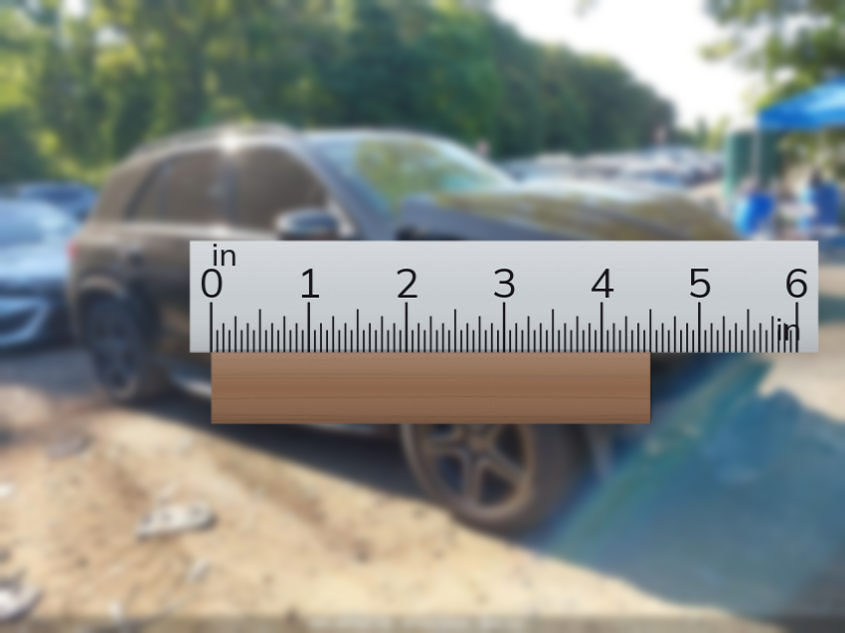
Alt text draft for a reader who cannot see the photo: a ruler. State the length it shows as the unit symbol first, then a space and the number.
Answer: in 4.5
